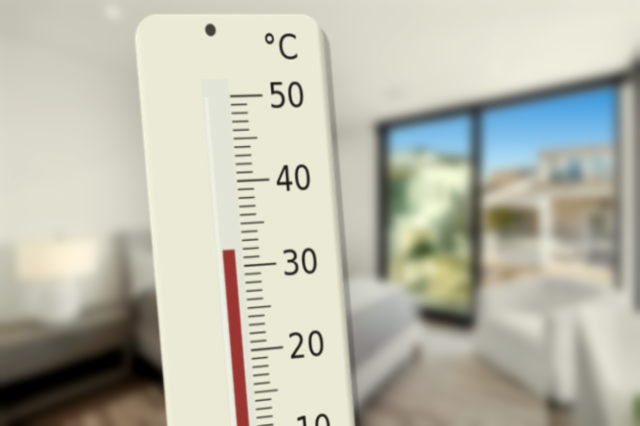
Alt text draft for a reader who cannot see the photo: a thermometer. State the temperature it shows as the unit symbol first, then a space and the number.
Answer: °C 32
